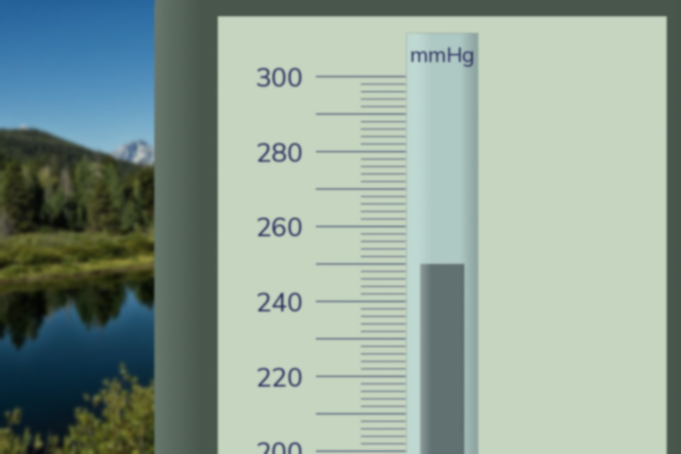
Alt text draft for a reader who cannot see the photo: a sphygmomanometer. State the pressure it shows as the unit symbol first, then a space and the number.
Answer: mmHg 250
